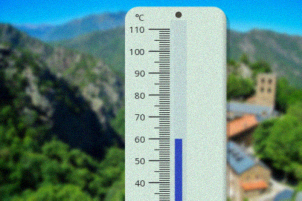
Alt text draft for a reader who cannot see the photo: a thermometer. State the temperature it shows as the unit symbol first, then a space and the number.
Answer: °C 60
